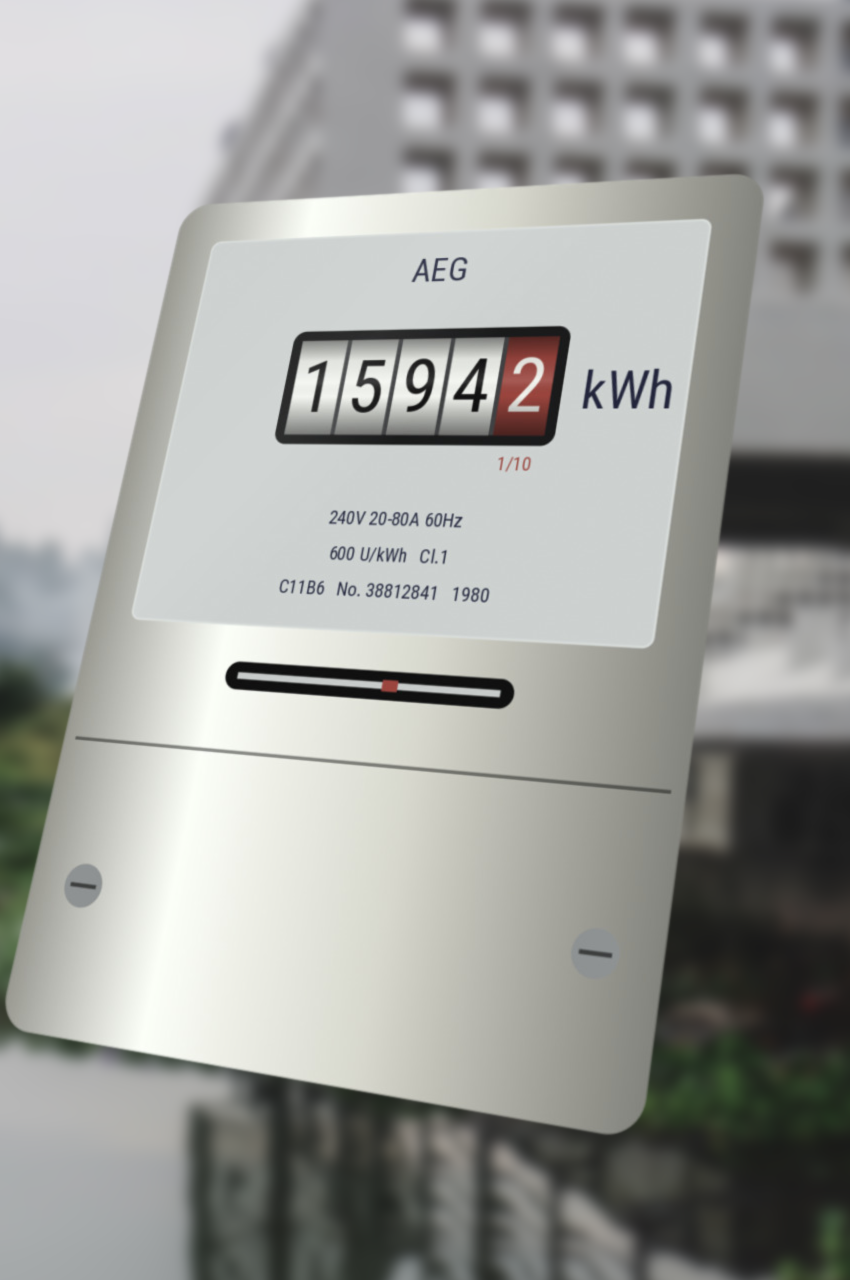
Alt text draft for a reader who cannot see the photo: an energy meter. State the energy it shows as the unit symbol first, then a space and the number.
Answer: kWh 1594.2
